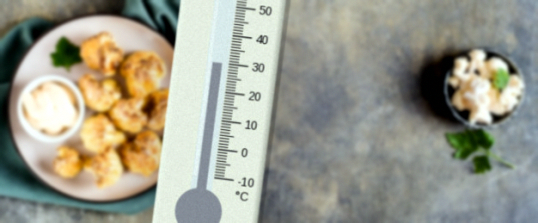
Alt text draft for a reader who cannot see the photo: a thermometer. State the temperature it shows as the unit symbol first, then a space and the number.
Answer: °C 30
